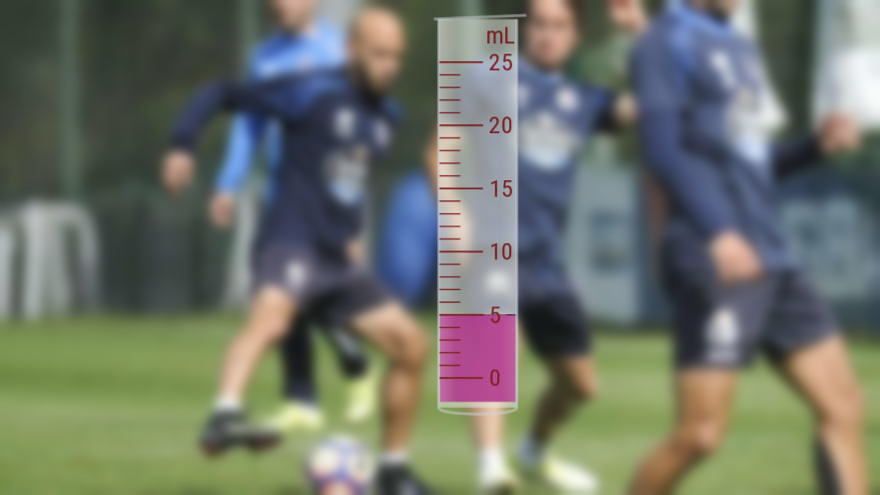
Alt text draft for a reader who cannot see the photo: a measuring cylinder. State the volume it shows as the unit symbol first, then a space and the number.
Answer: mL 5
